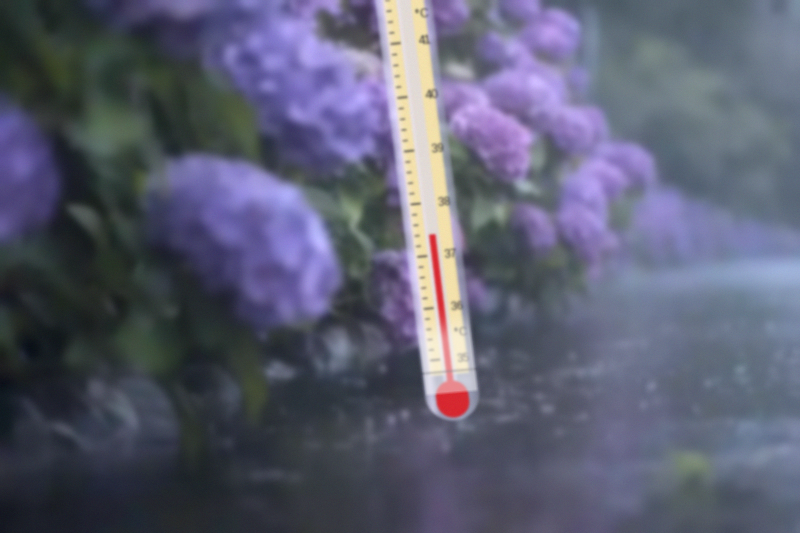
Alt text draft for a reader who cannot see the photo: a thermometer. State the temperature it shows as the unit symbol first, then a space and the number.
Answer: °C 37.4
